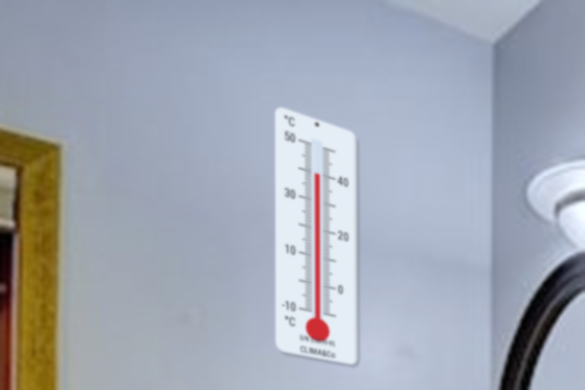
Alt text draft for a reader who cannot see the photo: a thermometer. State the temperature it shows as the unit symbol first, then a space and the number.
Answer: °C 40
